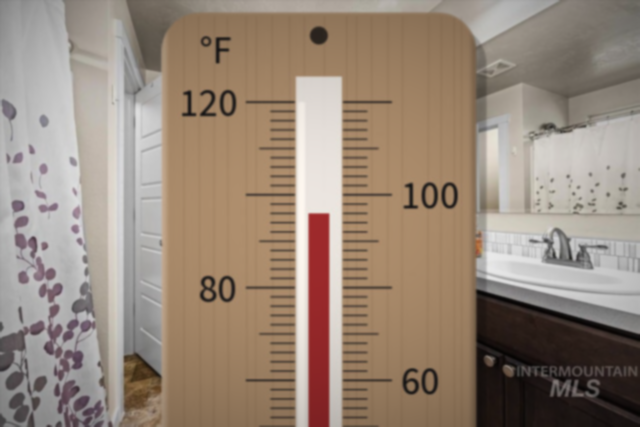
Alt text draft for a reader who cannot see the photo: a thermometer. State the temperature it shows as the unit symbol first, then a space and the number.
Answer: °F 96
